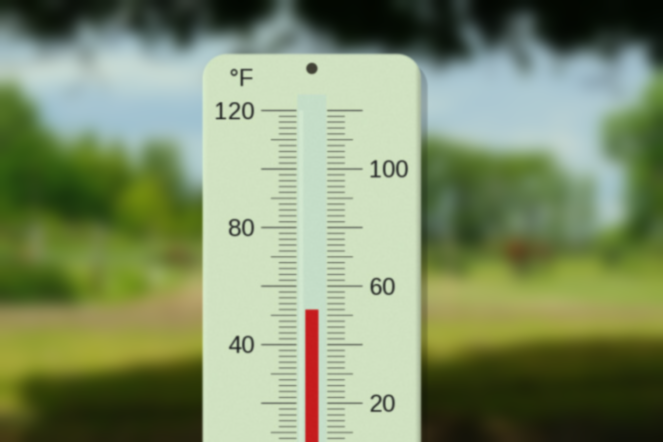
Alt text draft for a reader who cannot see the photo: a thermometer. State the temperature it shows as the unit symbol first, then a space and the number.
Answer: °F 52
